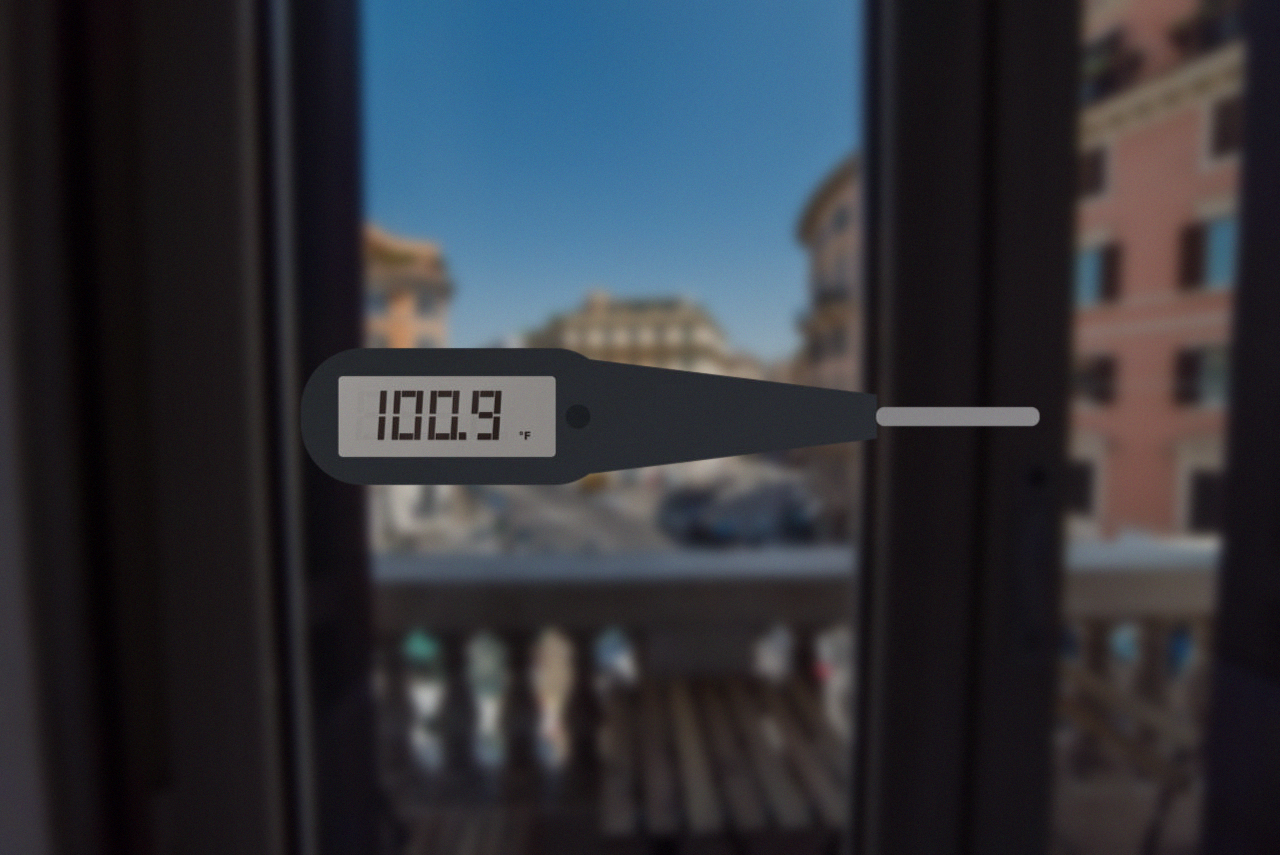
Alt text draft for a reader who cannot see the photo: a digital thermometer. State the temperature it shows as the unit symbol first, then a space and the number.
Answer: °F 100.9
